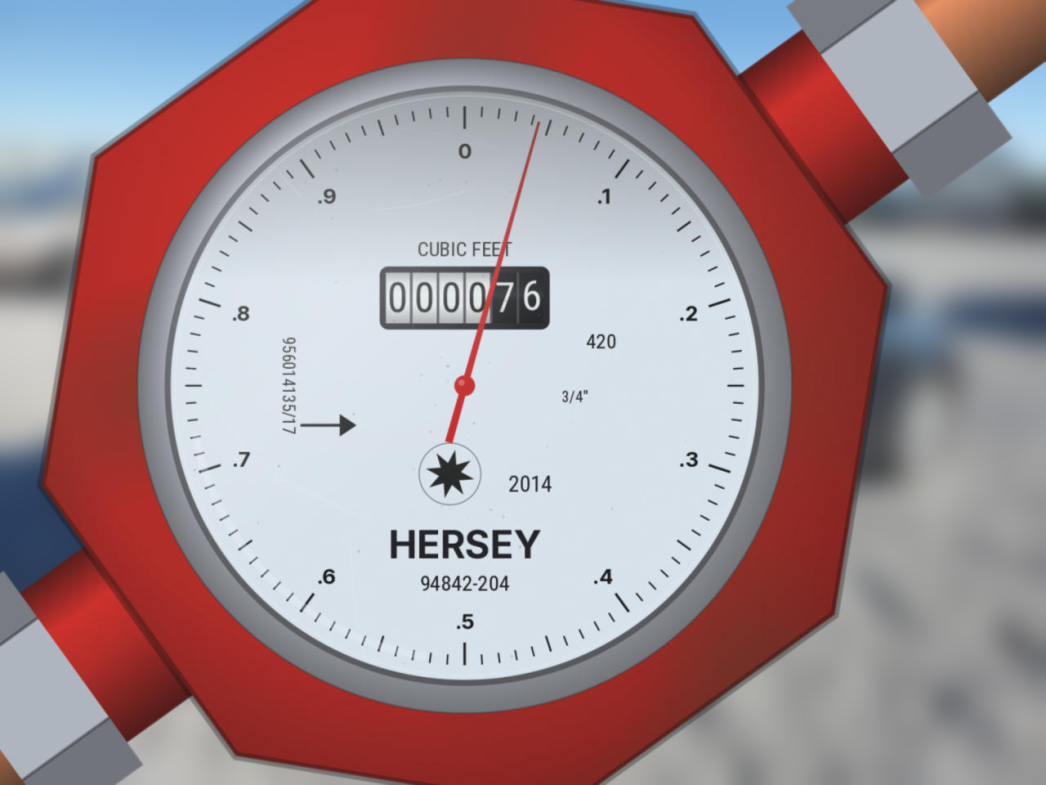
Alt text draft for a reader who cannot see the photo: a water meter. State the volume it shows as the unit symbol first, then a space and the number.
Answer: ft³ 76.04
